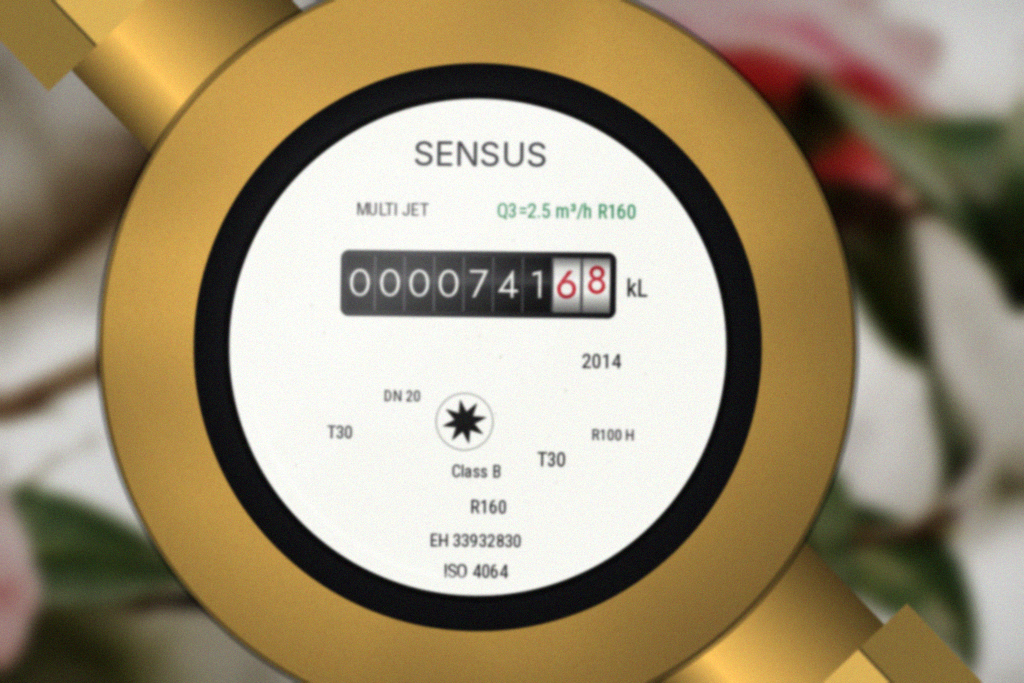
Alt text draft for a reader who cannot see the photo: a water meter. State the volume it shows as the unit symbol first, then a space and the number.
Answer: kL 741.68
